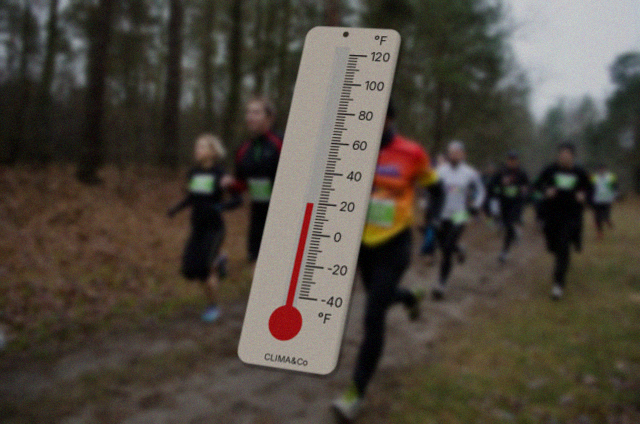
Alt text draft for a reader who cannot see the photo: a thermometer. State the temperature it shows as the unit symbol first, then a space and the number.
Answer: °F 20
